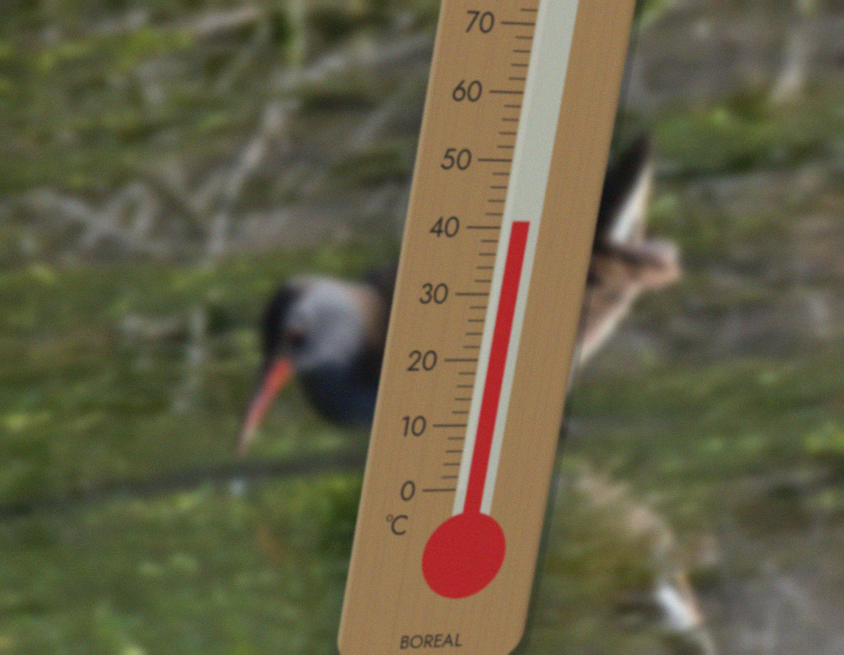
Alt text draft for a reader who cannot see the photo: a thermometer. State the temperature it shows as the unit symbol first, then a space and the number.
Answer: °C 41
